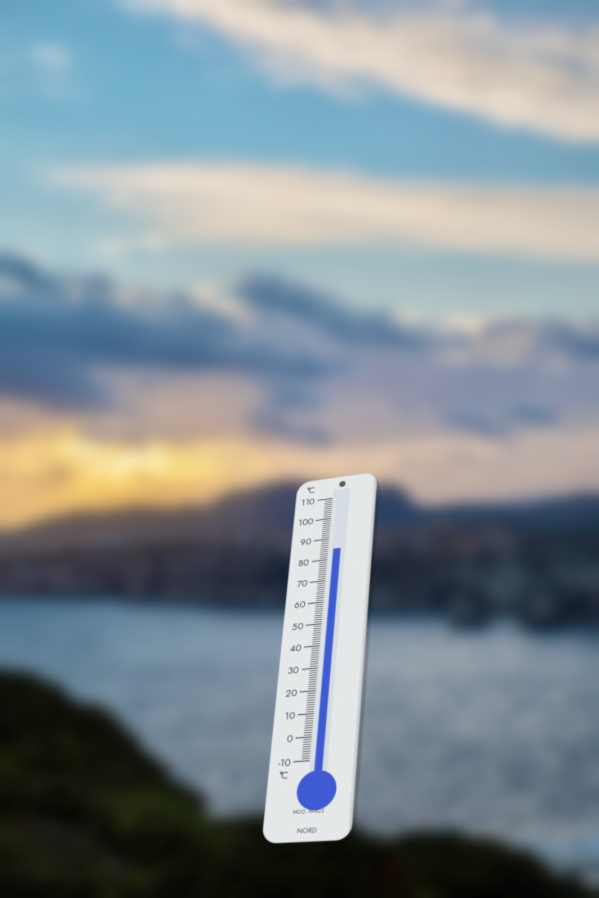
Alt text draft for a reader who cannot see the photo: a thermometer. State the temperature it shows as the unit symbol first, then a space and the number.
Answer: °C 85
